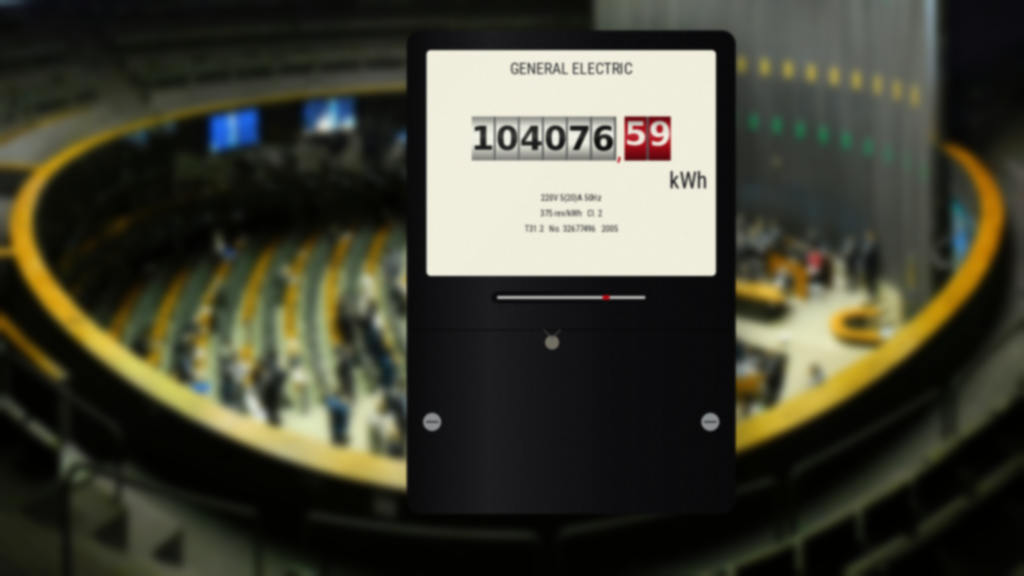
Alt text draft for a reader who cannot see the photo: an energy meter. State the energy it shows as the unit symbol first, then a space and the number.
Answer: kWh 104076.59
